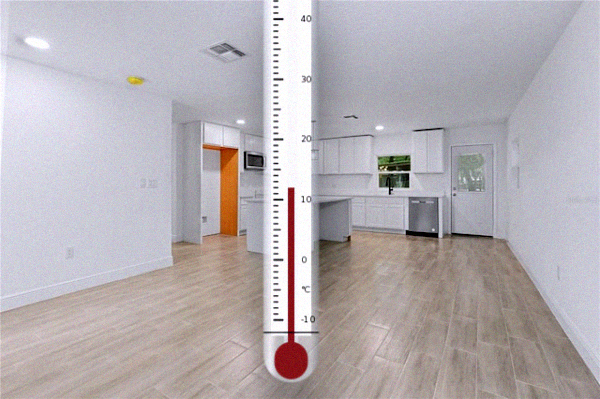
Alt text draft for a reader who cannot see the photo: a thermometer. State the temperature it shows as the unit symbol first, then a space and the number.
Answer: °C 12
